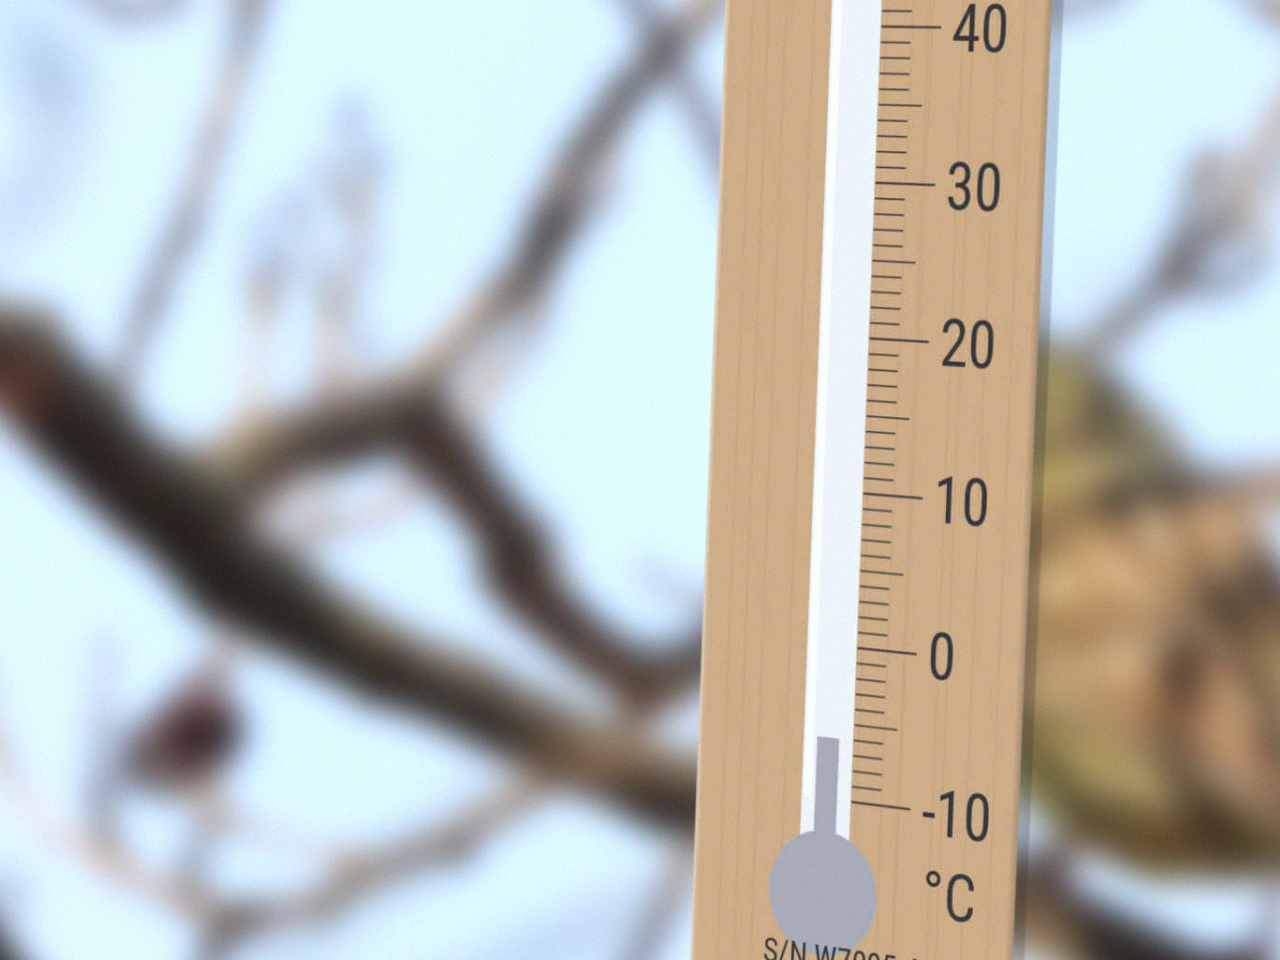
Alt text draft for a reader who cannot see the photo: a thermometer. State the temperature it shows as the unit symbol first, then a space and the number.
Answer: °C -6
